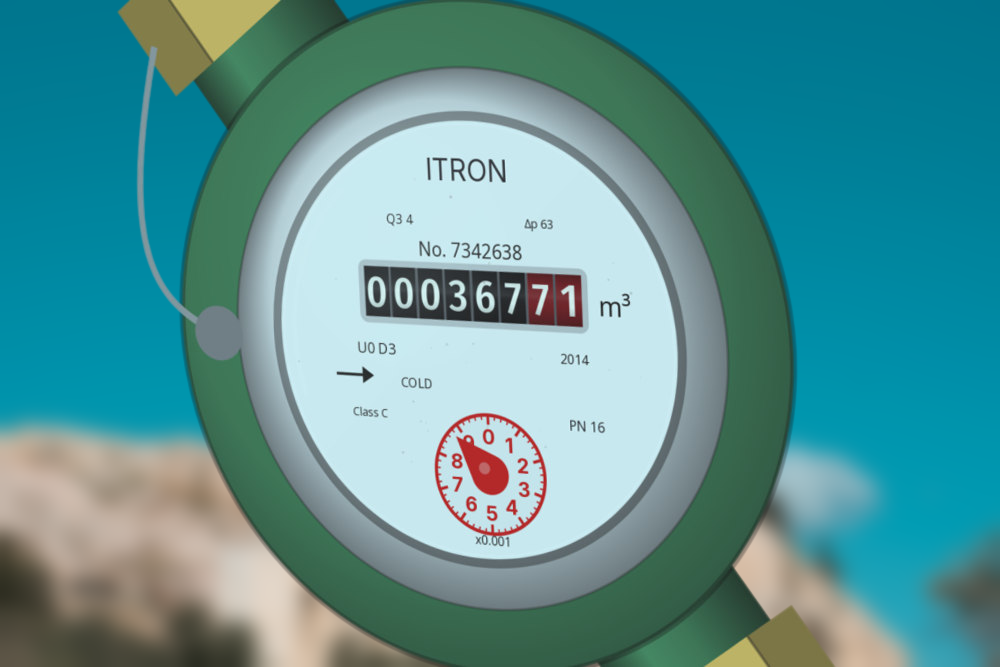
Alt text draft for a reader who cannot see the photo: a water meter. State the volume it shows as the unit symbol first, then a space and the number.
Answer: m³ 367.718
